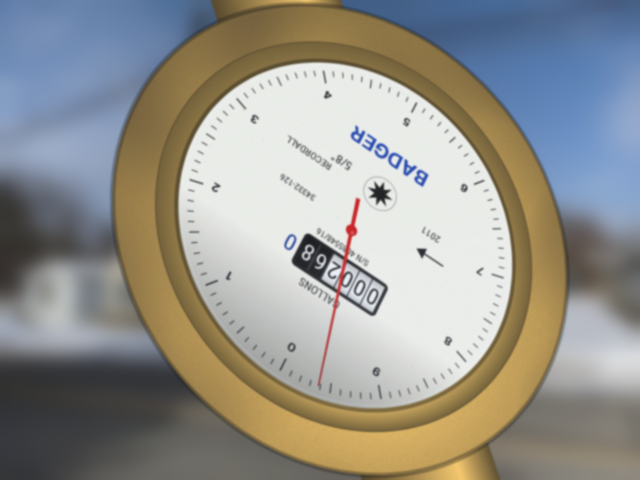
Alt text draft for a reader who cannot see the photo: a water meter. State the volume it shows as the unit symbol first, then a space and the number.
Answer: gal 2679.6
